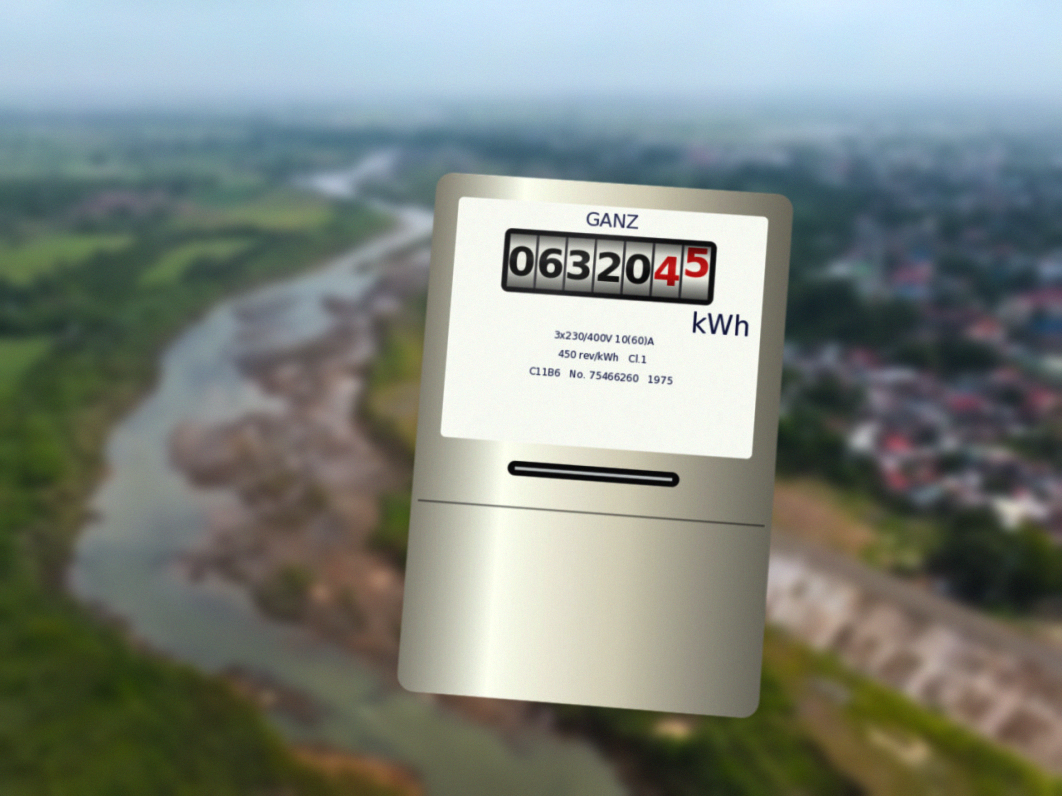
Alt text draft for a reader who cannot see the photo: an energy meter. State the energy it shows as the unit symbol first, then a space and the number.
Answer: kWh 6320.45
